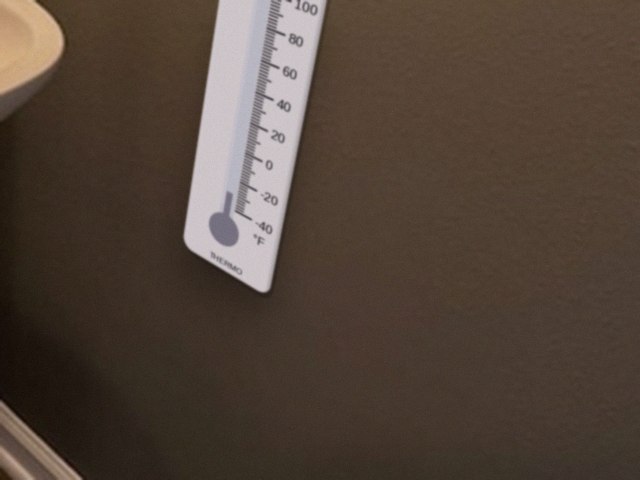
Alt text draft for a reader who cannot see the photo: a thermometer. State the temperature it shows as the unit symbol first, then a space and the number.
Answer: °F -30
